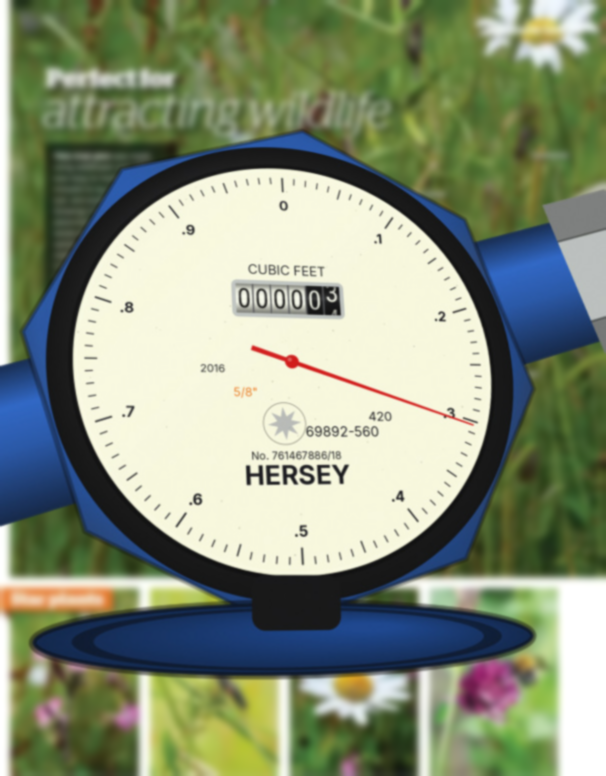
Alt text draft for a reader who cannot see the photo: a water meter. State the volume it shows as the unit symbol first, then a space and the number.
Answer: ft³ 3.30
